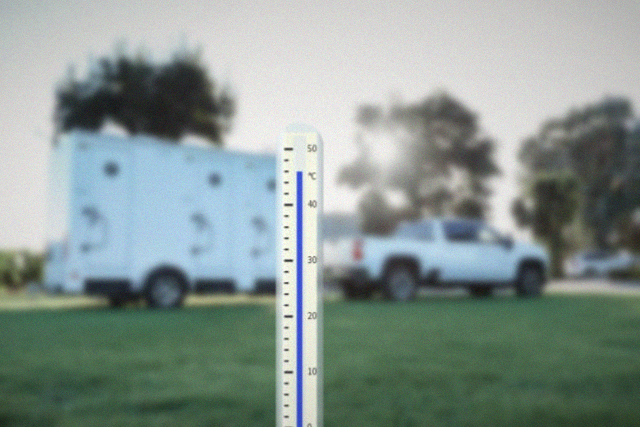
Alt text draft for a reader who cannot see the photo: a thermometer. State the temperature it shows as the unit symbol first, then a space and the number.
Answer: °C 46
